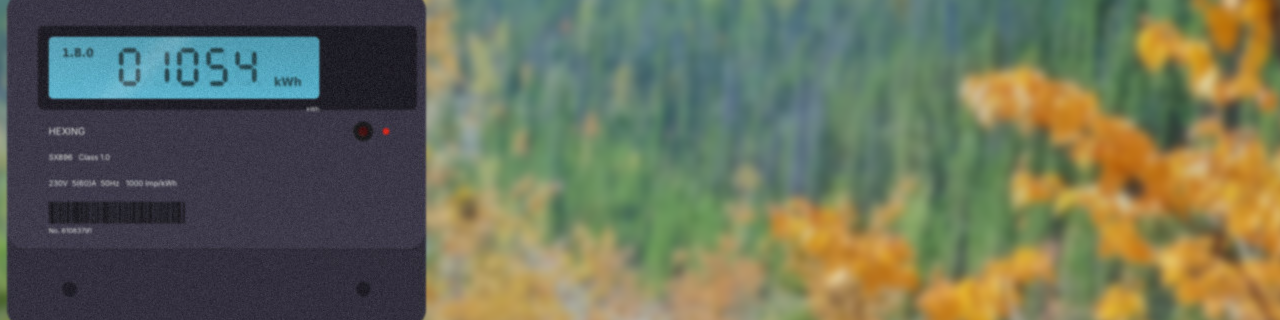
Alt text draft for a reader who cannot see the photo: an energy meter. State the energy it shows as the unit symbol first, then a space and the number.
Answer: kWh 1054
